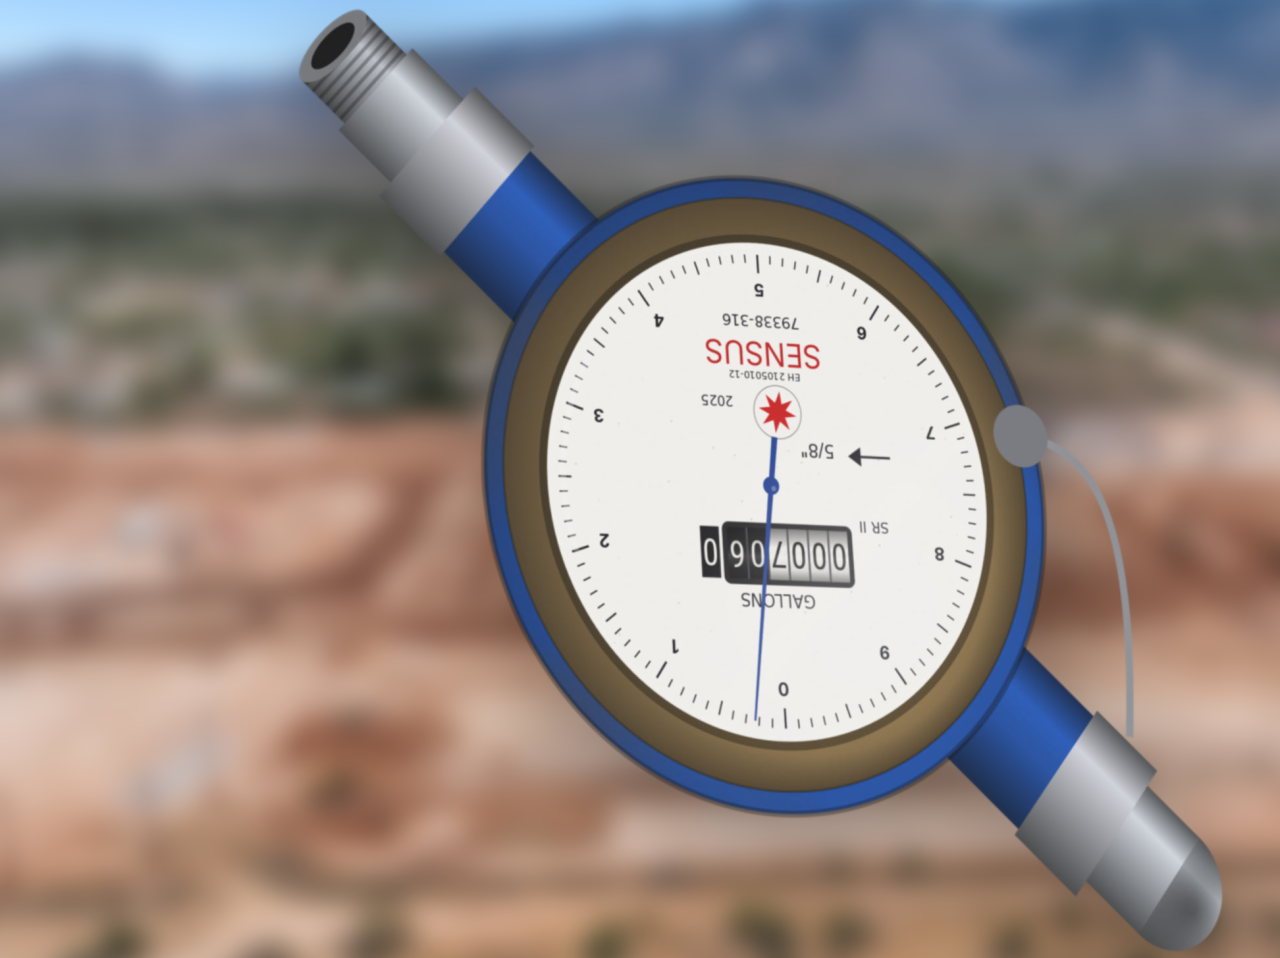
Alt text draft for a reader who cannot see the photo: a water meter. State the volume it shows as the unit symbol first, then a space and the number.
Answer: gal 7060.2
